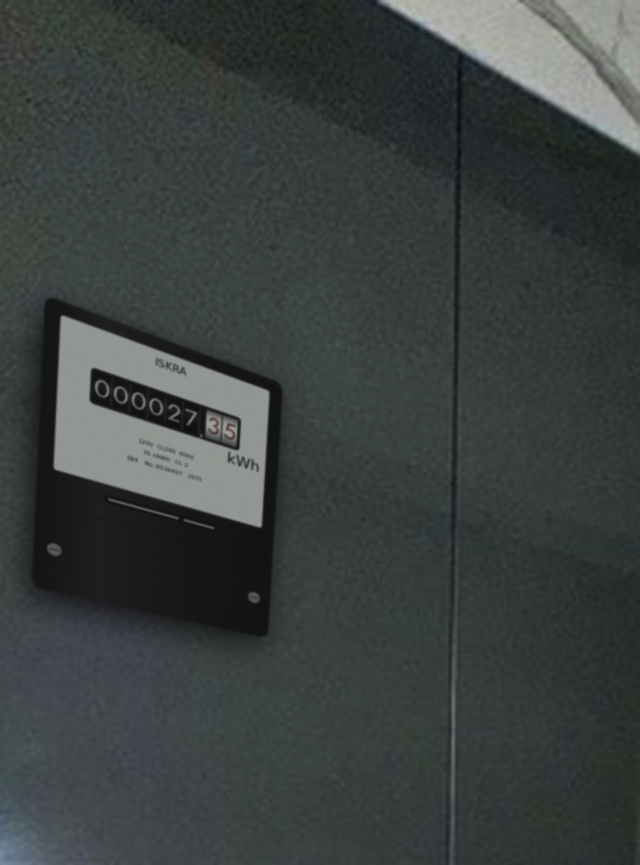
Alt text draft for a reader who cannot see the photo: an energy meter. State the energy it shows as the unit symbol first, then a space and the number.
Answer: kWh 27.35
